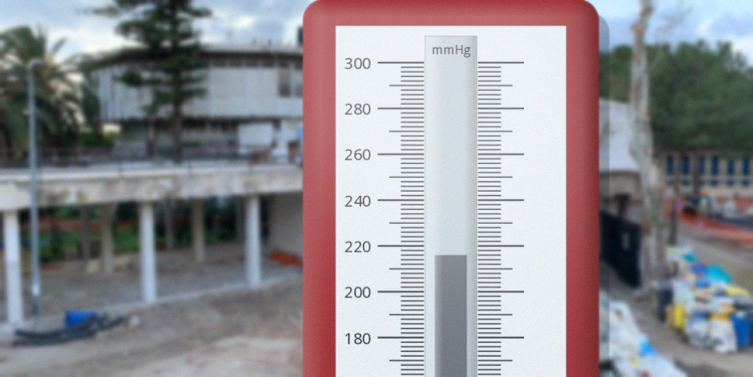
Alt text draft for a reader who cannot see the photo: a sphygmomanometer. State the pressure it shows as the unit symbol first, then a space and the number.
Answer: mmHg 216
